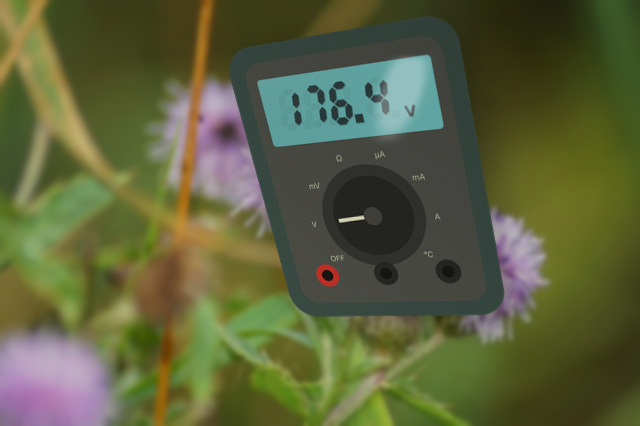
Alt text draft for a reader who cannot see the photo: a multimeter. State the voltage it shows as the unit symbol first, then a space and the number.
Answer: V 176.4
